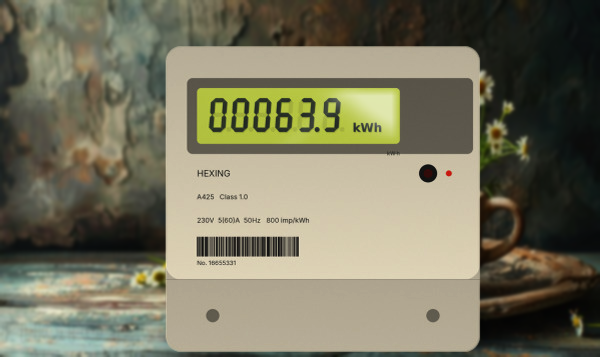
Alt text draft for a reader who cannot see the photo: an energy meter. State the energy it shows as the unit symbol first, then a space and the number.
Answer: kWh 63.9
